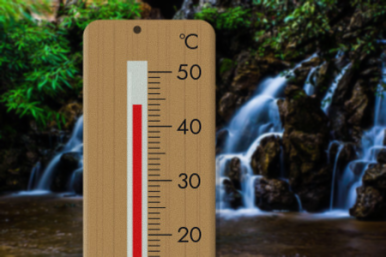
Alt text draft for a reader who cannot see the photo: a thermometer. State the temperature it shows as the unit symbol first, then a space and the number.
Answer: °C 44
